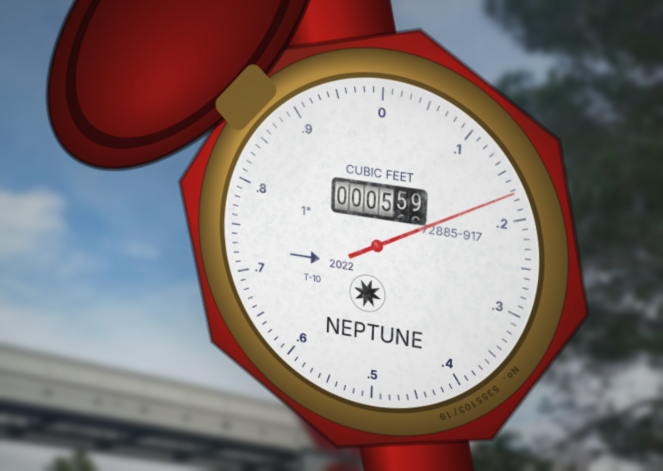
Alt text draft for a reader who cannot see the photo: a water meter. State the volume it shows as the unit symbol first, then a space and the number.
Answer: ft³ 559.17
